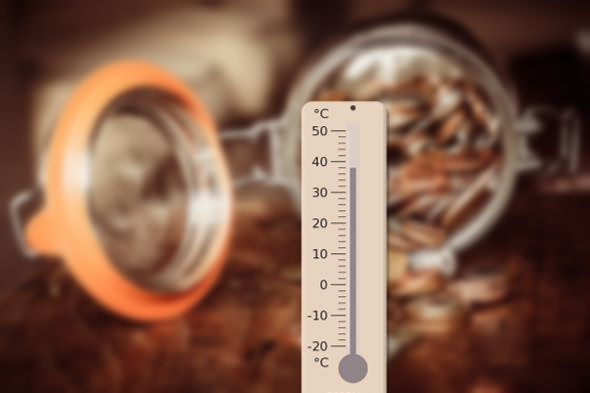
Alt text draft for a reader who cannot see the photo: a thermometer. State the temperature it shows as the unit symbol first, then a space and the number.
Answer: °C 38
